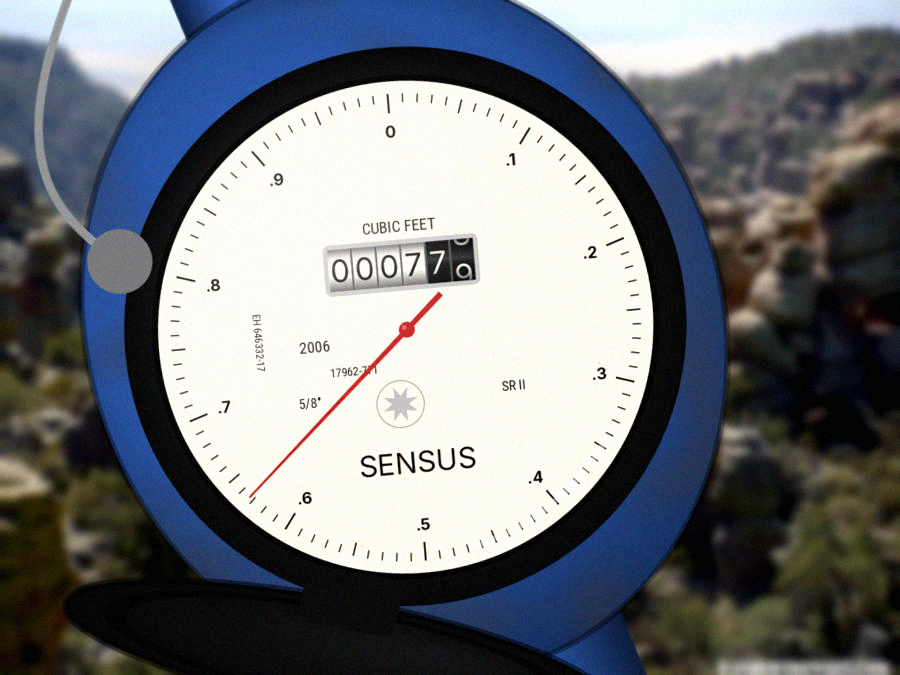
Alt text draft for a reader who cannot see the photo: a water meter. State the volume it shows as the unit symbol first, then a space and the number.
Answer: ft³ 778.63
